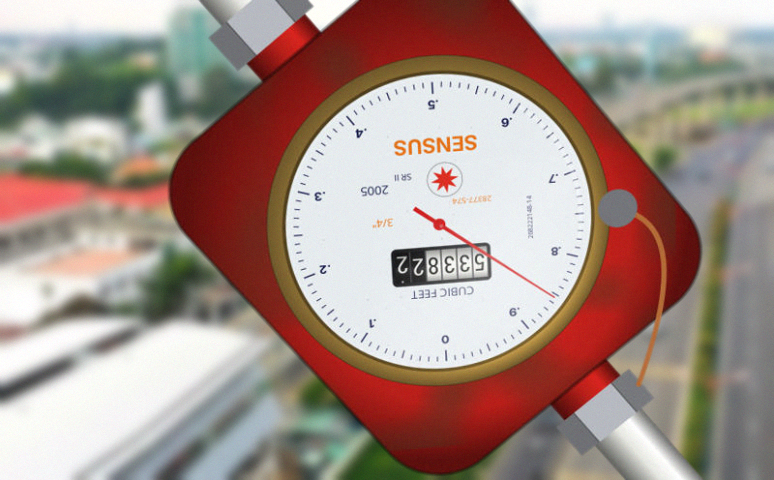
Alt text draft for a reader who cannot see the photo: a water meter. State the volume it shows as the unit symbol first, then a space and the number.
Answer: ft³ 533821.85
